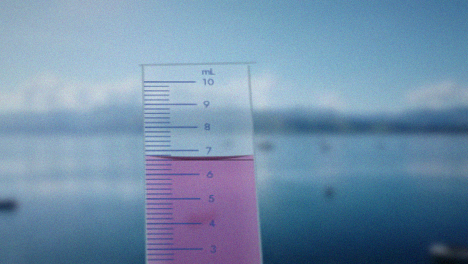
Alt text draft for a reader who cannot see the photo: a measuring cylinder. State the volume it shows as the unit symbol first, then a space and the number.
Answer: mL 6.6
